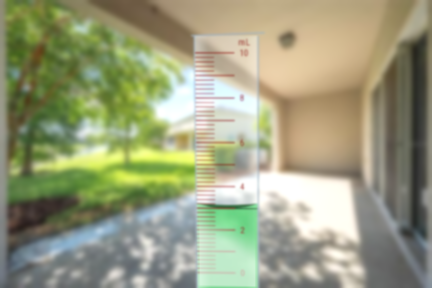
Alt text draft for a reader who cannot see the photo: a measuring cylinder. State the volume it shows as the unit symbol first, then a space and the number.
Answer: mL 3
